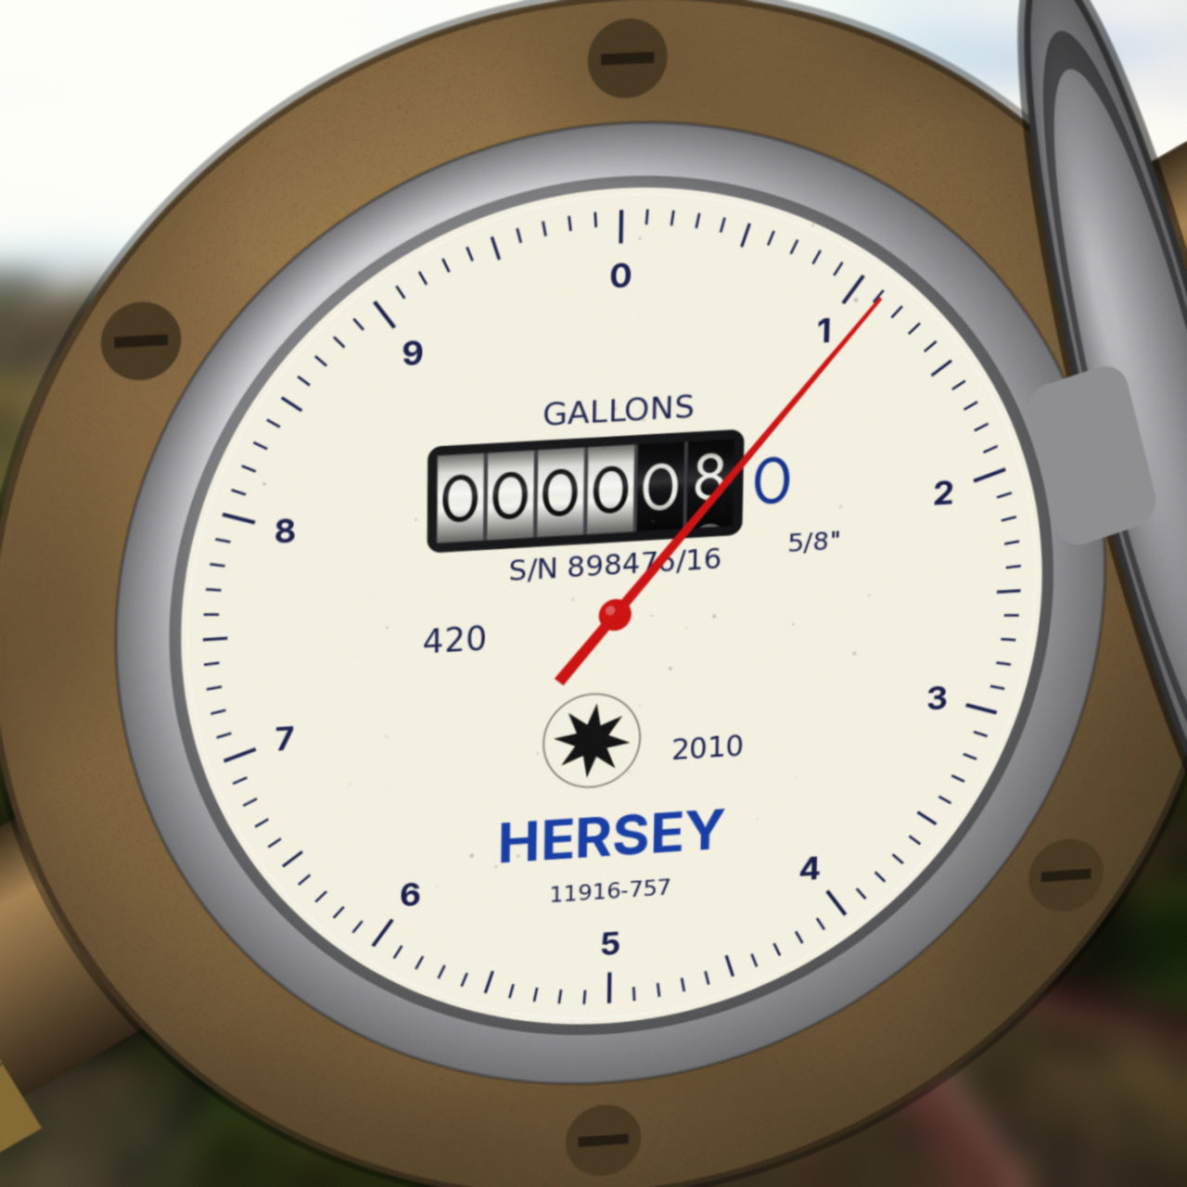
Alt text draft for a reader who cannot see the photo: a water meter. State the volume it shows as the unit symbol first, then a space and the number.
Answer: gal 81.1
